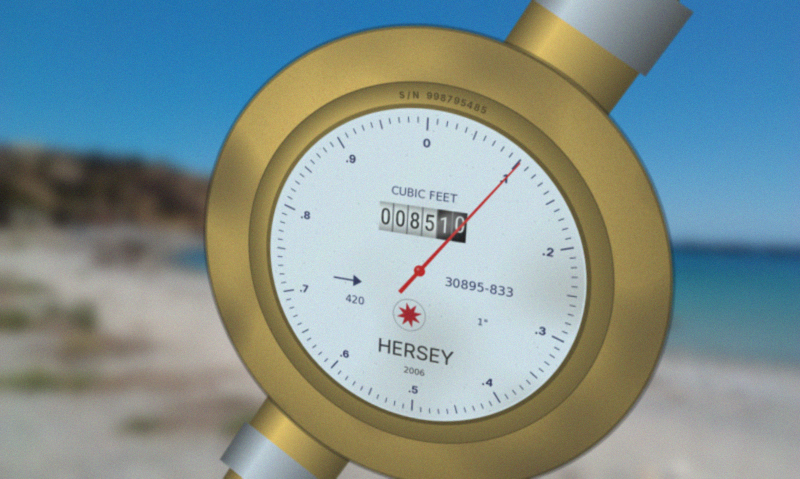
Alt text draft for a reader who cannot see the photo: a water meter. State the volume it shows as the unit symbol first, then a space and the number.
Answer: ft³ 8510.10
